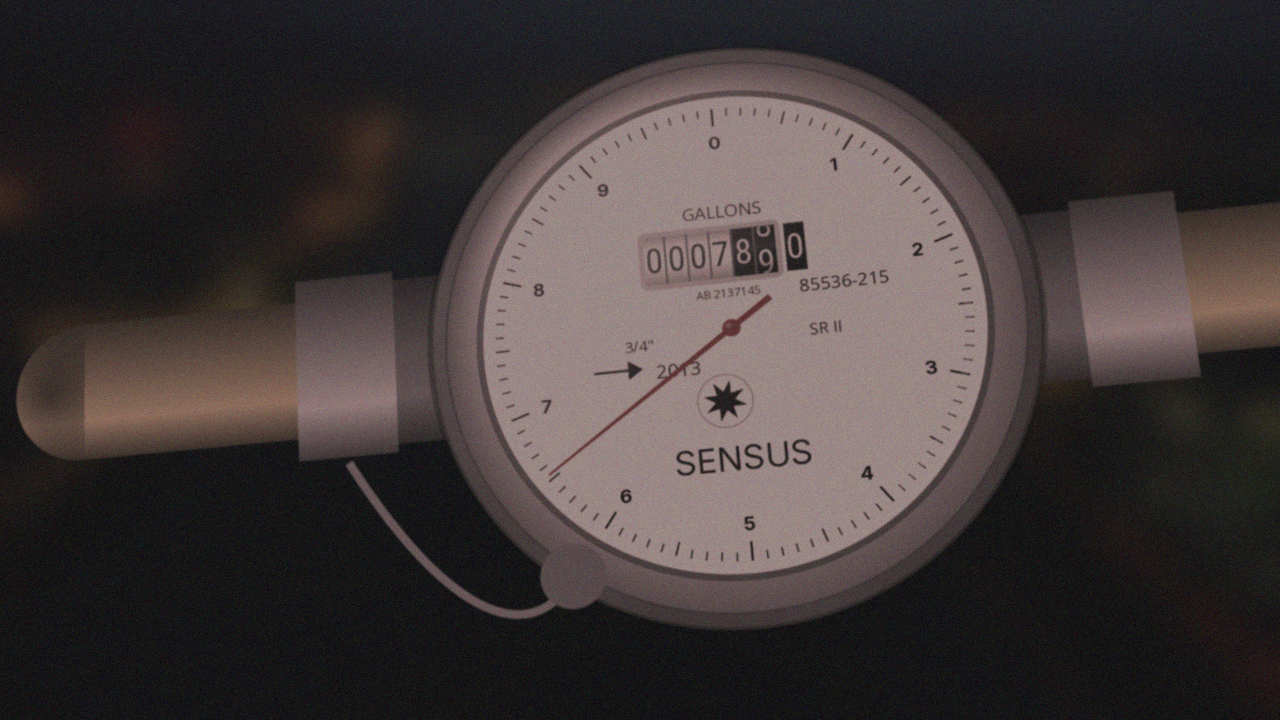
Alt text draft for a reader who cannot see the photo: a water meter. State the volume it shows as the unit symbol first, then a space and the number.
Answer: gal 7886.5
